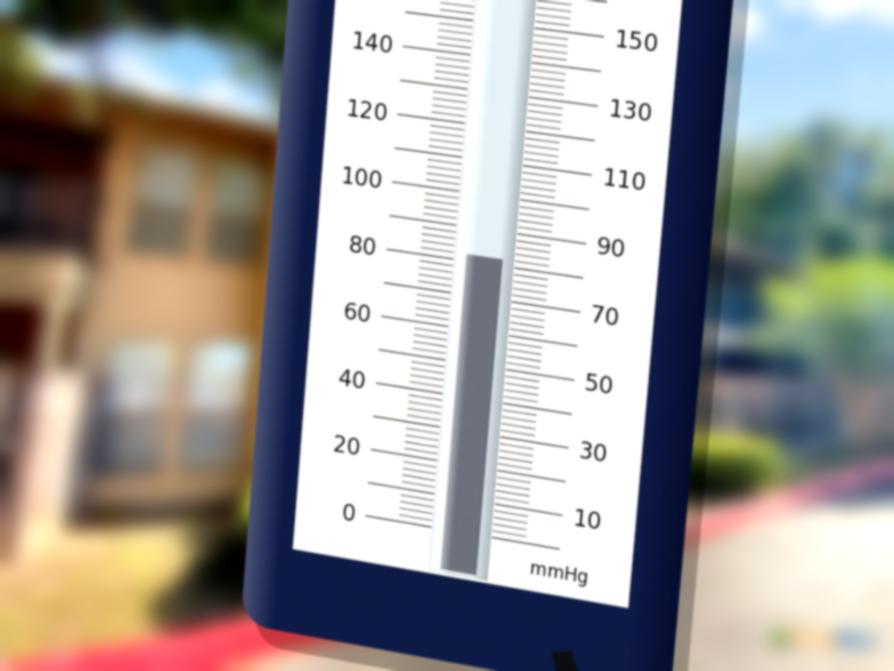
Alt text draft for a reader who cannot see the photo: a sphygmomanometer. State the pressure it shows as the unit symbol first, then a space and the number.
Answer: mmHg 82
